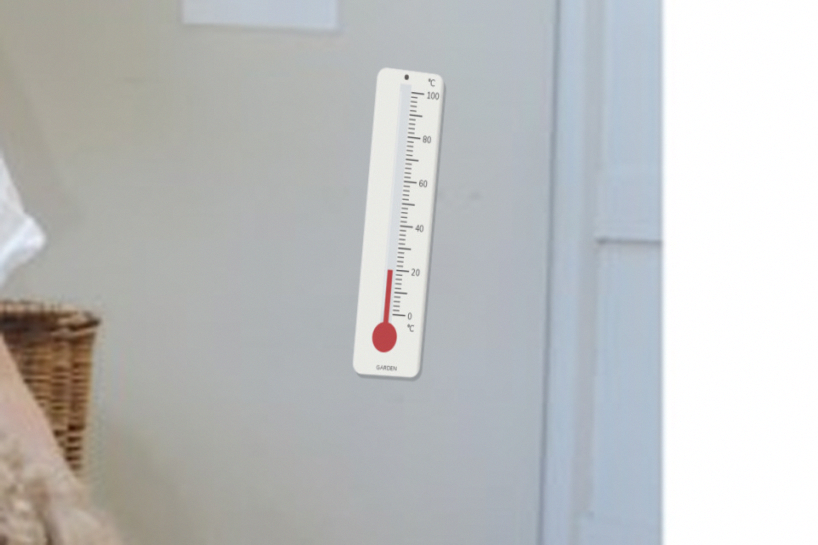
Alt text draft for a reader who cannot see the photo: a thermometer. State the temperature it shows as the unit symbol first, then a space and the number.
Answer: °C 20
